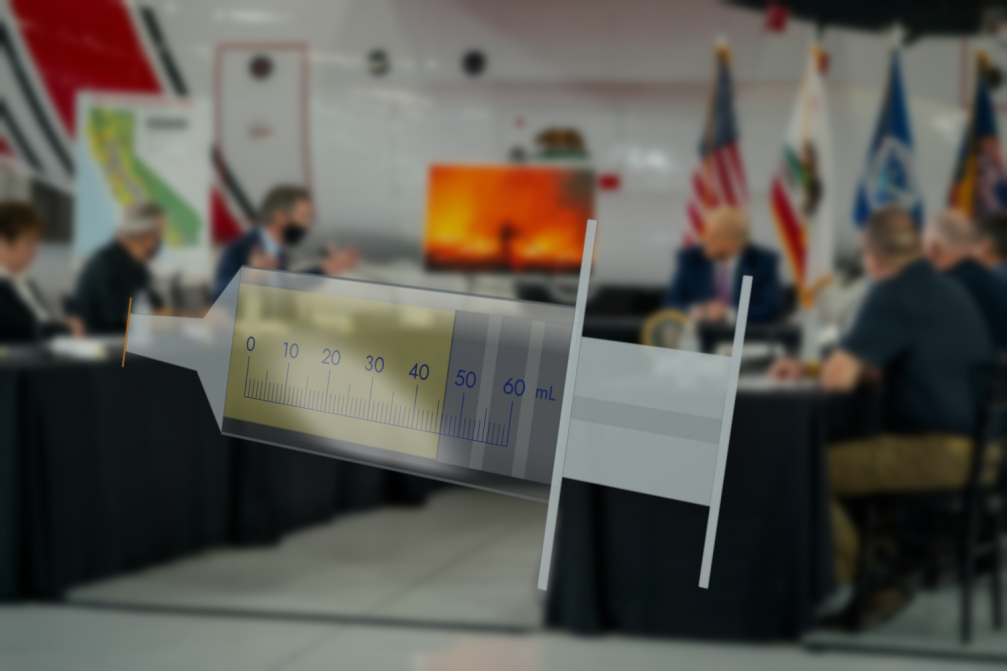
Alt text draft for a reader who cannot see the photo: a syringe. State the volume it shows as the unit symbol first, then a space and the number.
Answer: mL 46
